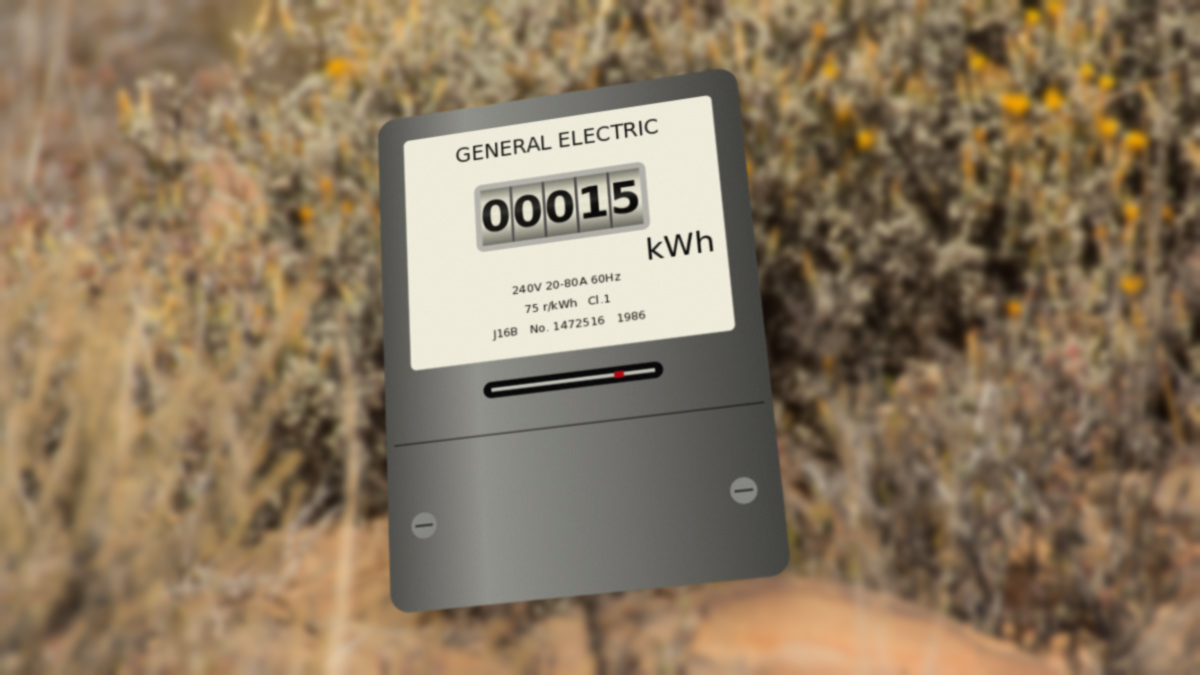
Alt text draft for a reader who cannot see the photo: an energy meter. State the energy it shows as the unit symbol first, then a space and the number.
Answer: kWh 15
